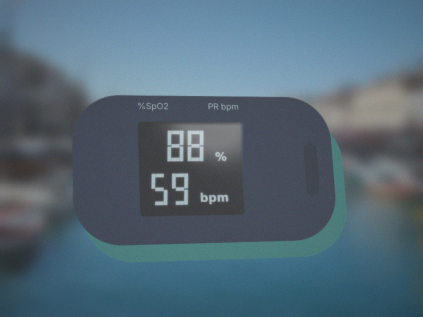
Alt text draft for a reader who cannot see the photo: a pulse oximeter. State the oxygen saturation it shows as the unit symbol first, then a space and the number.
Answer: % 88
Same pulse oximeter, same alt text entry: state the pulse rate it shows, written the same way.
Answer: bpm 59
